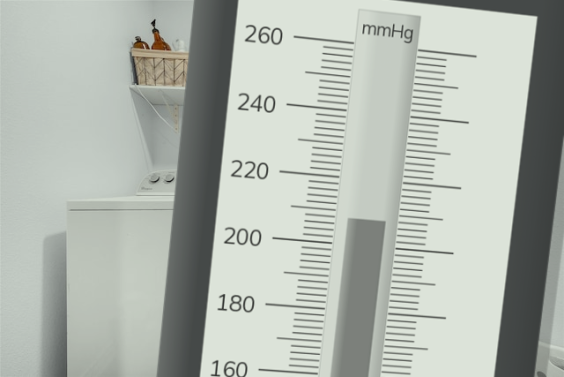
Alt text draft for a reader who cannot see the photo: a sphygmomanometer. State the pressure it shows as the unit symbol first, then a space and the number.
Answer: mmHg 208
